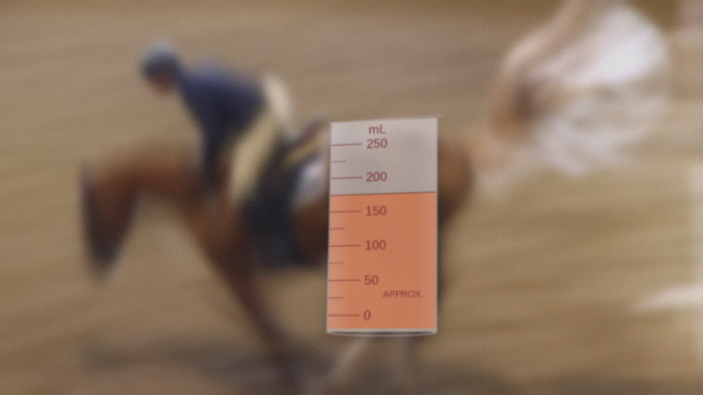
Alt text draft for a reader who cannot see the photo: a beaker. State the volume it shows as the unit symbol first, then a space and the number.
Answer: mL 175
